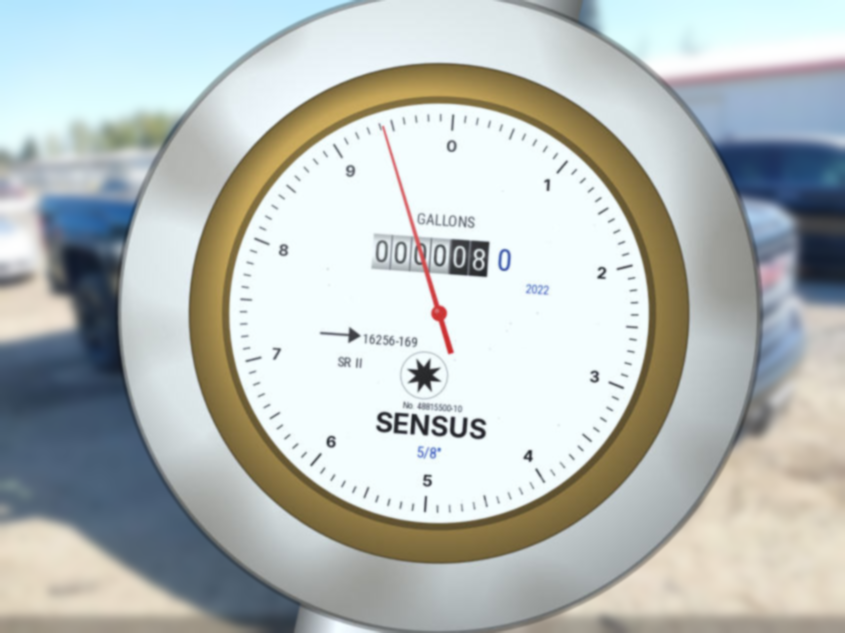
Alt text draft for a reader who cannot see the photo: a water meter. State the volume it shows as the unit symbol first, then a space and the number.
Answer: gal 79.4
